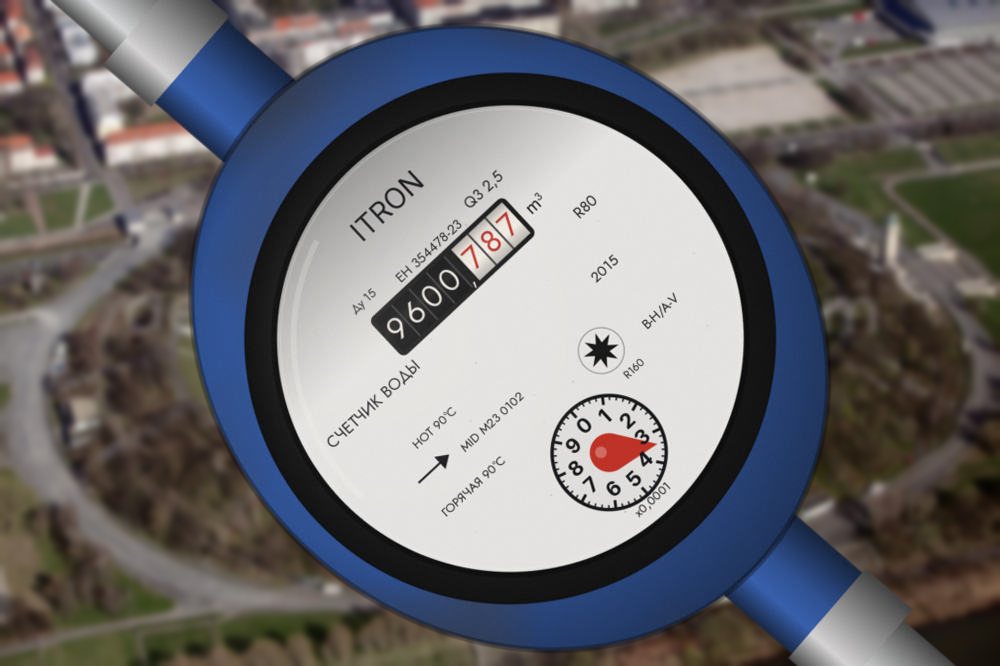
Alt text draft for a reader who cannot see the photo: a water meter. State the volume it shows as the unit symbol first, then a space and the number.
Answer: m³ 9600.7873
